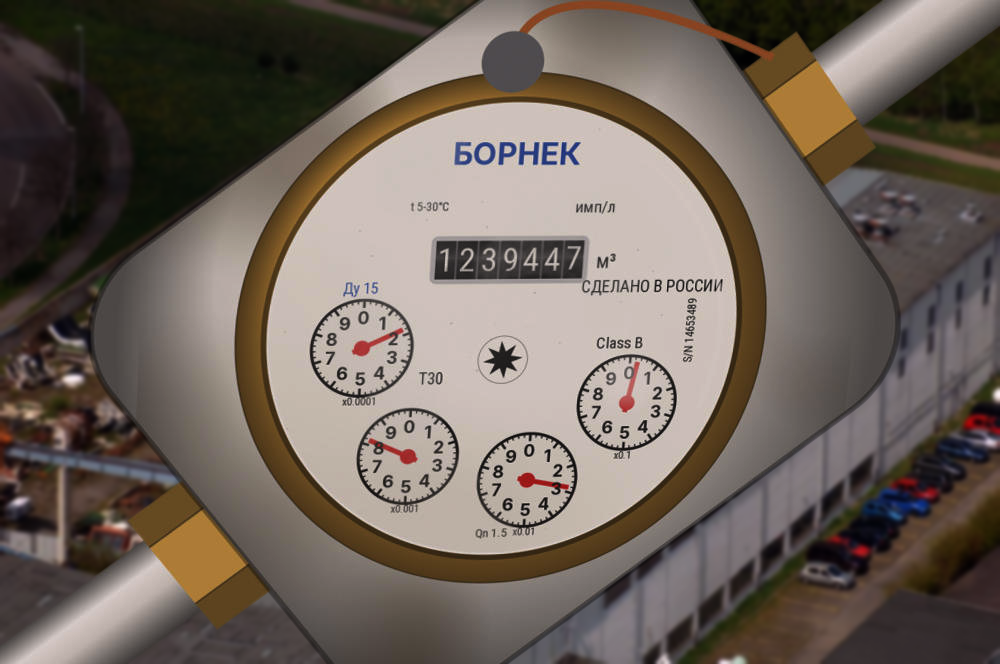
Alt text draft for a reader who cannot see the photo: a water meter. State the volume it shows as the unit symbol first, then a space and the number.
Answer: m³ 1239447.0281
